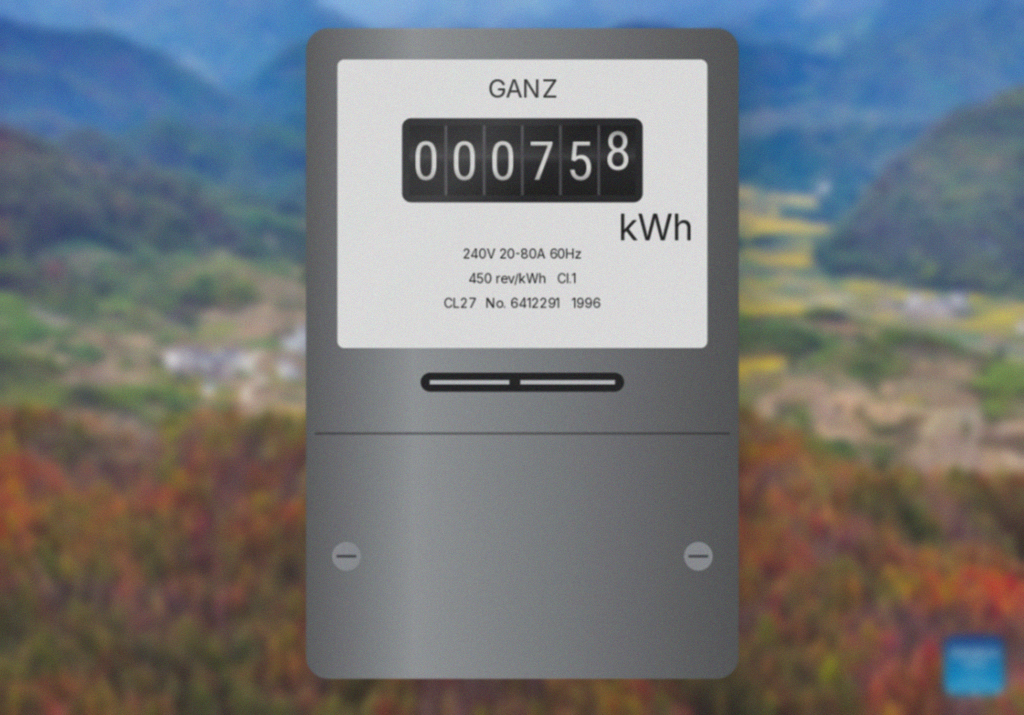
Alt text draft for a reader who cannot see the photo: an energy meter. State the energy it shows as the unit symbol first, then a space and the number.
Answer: kWh 758
